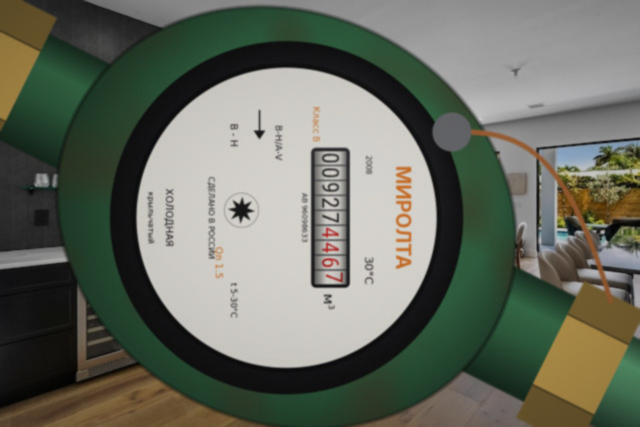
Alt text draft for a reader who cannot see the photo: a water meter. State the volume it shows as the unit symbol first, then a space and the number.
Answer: m³ 927.4467
